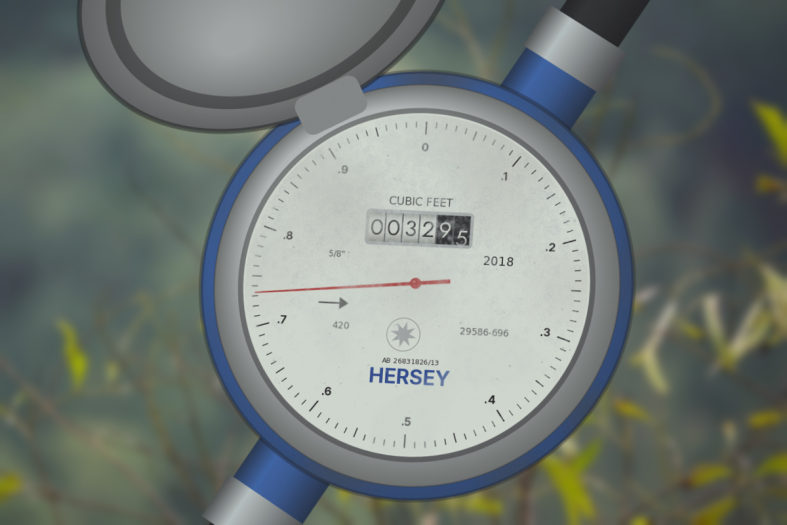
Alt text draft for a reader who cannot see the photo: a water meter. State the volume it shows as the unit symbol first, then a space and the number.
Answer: ft³ 3294.73
